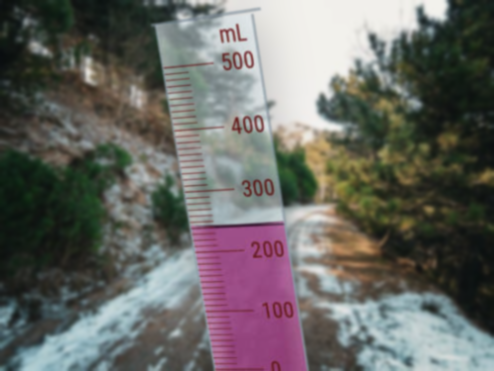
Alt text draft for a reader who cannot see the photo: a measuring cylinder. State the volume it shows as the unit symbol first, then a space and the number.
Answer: mL 240
